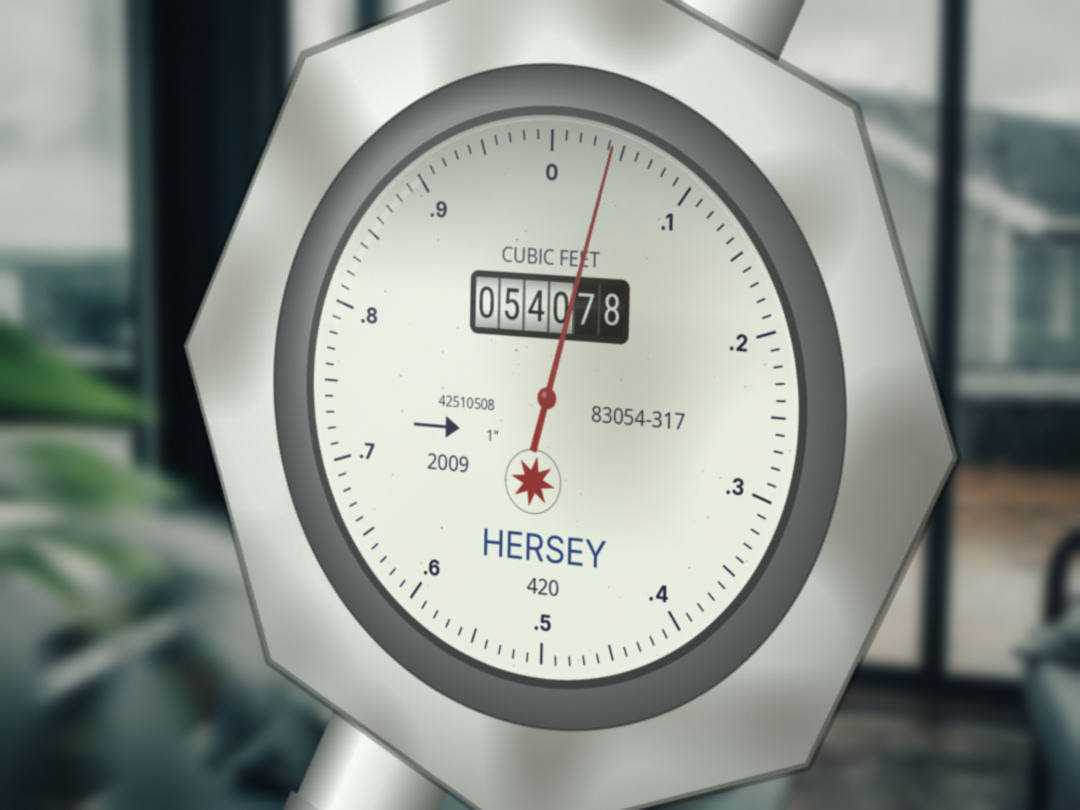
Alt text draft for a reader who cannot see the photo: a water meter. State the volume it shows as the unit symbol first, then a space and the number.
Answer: ft³ 54078.04
